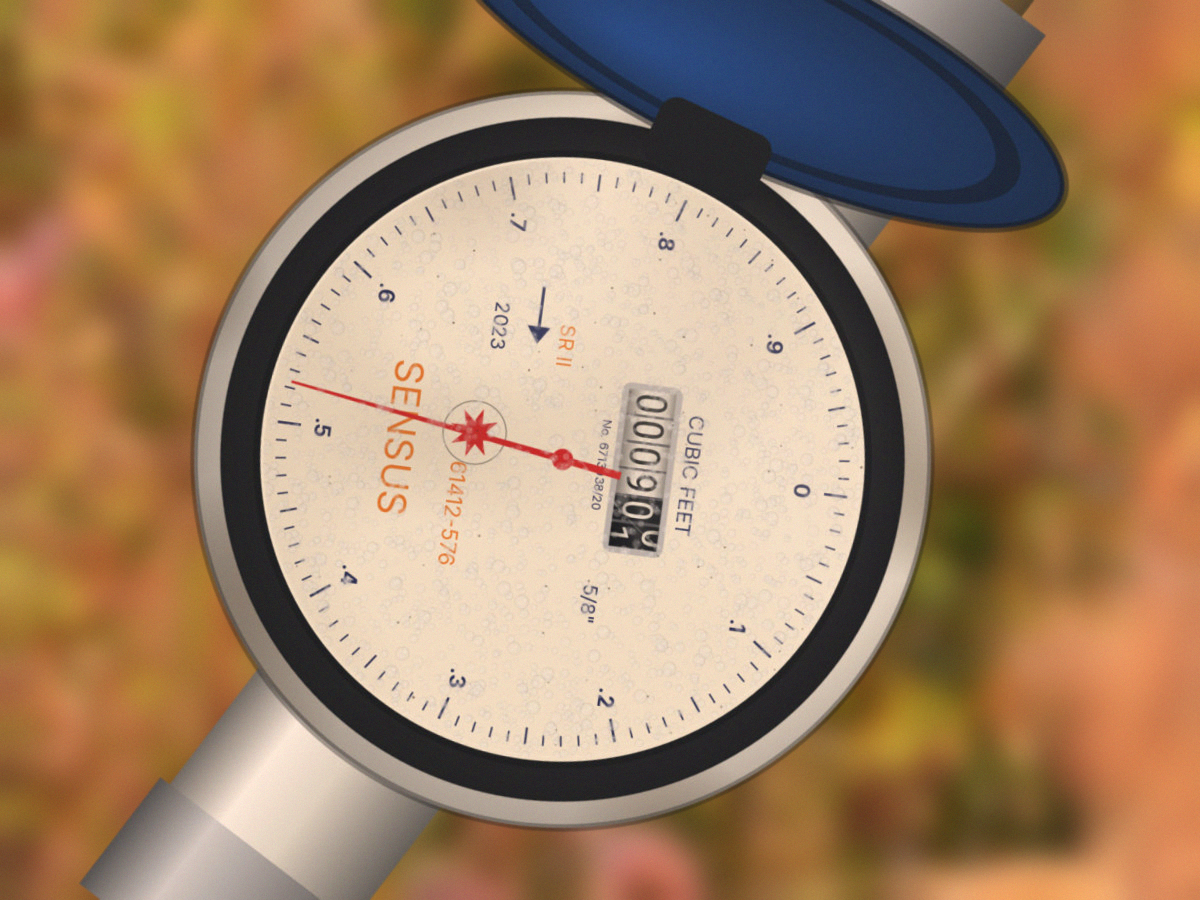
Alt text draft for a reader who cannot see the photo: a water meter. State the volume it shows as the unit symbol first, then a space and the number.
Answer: ft³ 900.52
